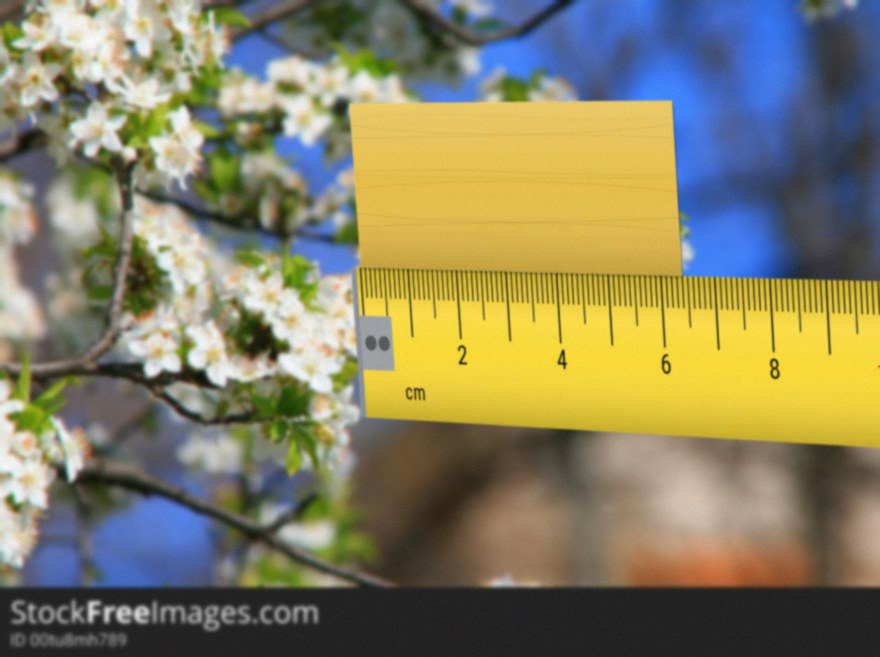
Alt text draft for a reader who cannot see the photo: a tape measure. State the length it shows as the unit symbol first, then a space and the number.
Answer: cm 6.4
